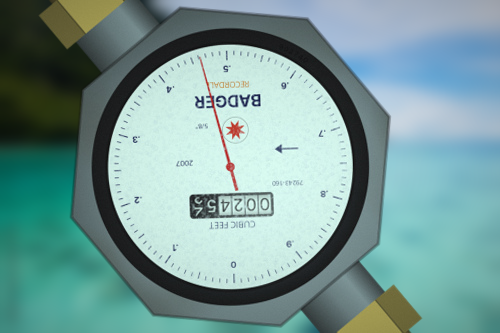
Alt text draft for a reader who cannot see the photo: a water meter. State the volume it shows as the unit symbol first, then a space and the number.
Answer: ft³ 2452.46
